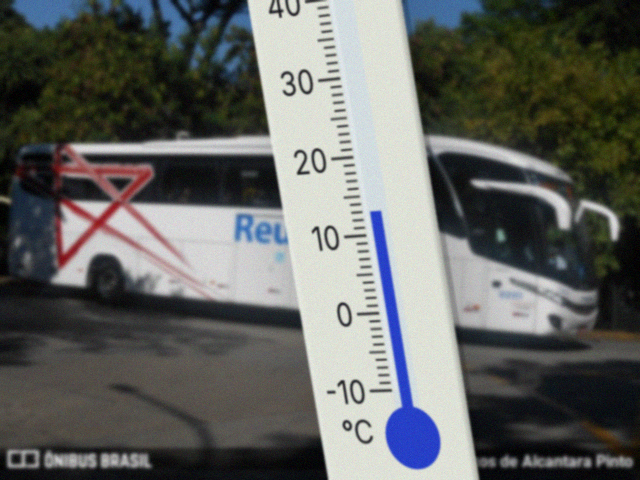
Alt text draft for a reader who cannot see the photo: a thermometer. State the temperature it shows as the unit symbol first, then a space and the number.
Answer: °C 13
